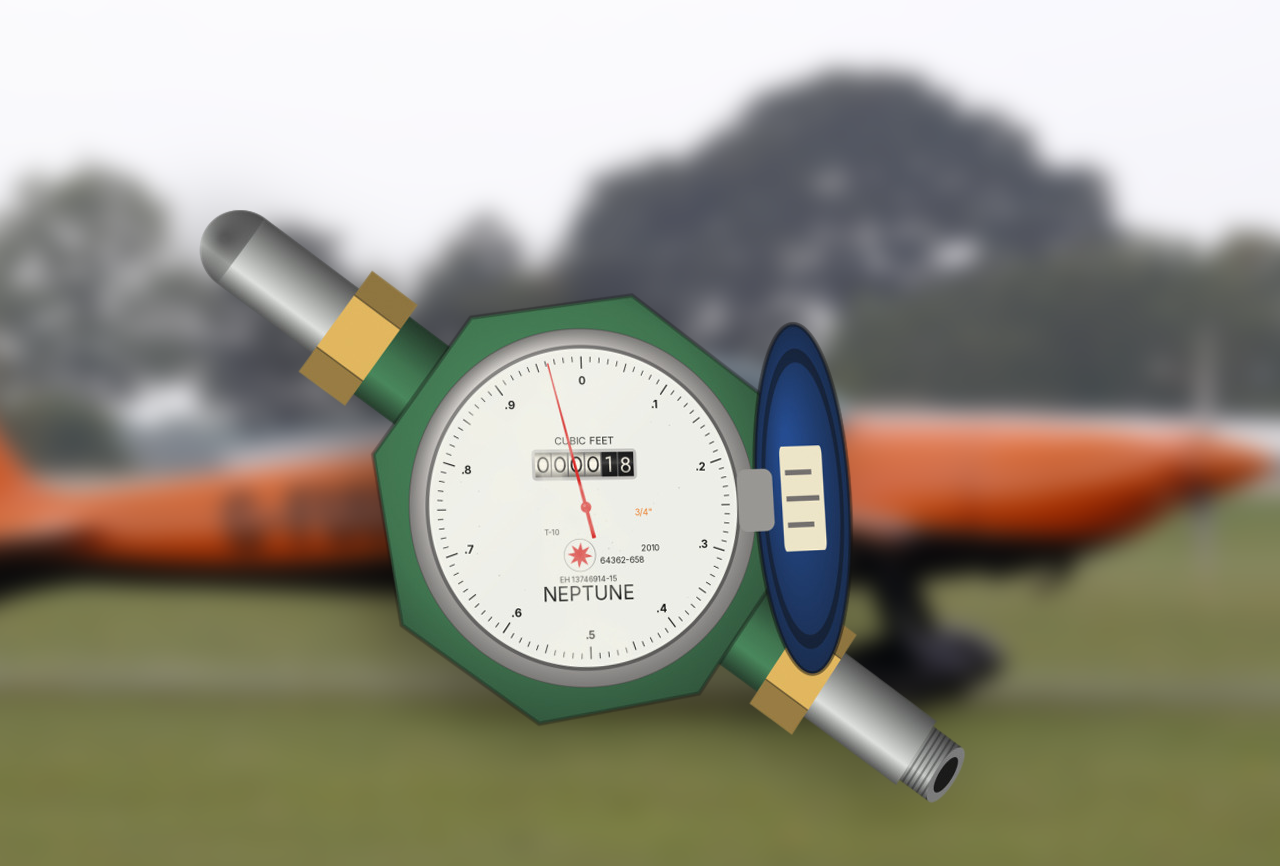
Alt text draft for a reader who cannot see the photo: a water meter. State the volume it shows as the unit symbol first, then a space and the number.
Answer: ft³ 17.96
